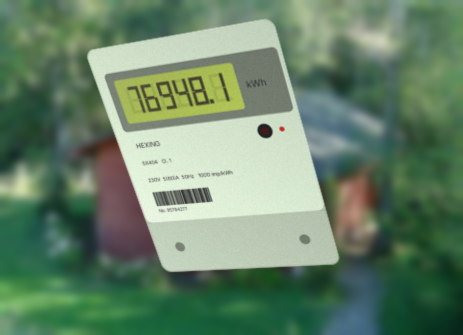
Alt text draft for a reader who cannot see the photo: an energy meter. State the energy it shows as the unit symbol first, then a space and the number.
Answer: kWh 76948.1
